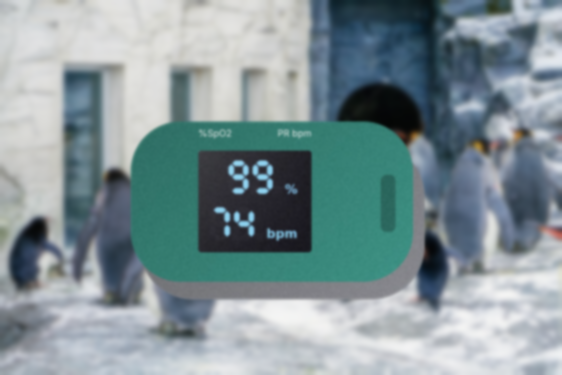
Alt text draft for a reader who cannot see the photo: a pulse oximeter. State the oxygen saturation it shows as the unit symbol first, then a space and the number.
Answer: % 99
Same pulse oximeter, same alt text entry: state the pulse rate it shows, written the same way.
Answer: bpm 74
